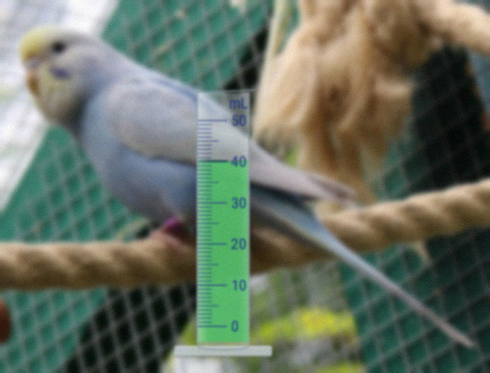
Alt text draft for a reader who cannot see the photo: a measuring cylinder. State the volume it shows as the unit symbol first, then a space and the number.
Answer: mL 40
